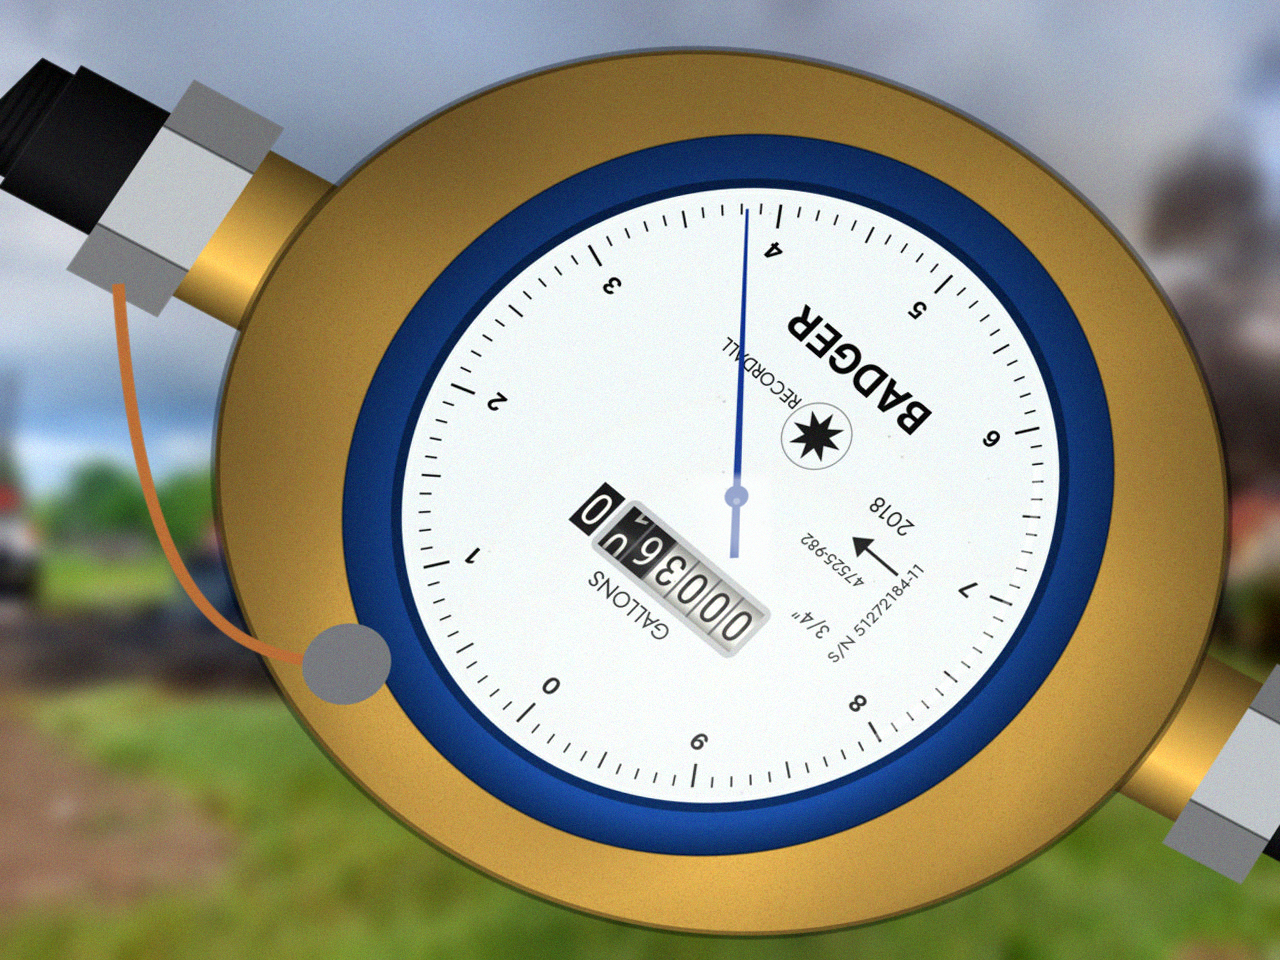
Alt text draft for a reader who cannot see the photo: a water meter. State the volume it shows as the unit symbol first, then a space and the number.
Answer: gal 3603.8
